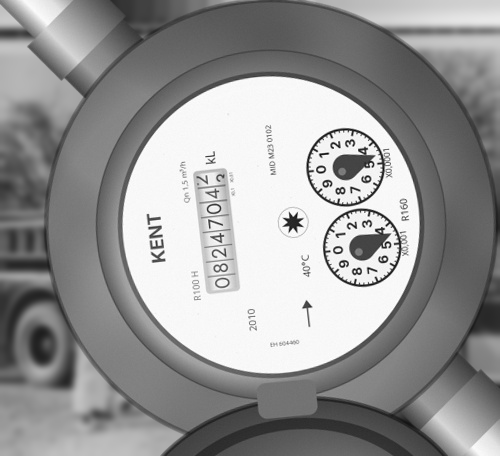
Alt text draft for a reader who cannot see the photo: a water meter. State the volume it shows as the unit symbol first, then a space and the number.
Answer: kL 82470.4244
